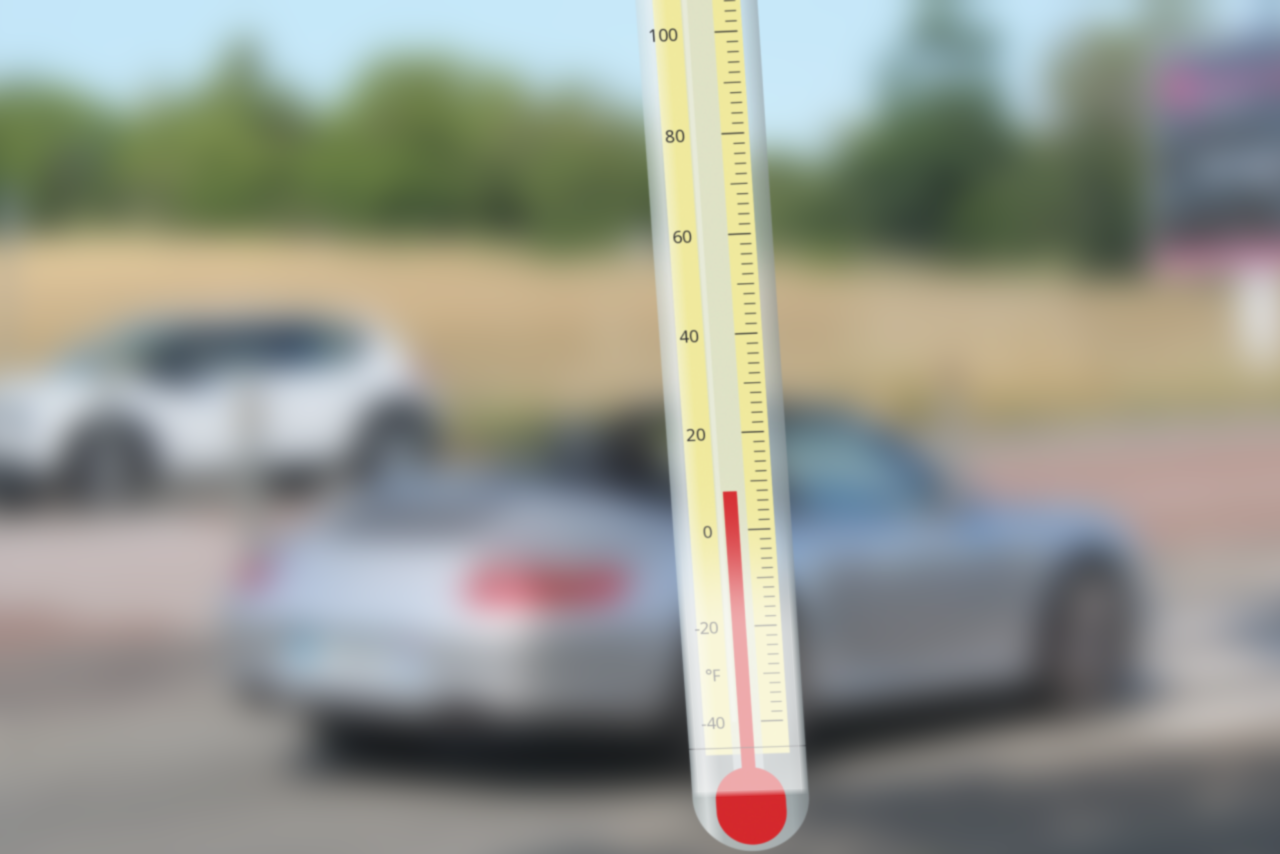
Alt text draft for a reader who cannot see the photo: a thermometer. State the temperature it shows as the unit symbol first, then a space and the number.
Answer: °F 8
